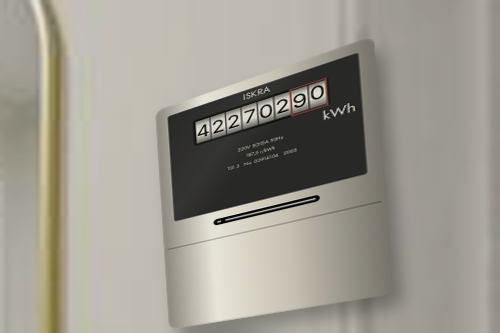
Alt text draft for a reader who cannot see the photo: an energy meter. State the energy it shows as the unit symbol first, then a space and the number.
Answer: kWh 422702.90
